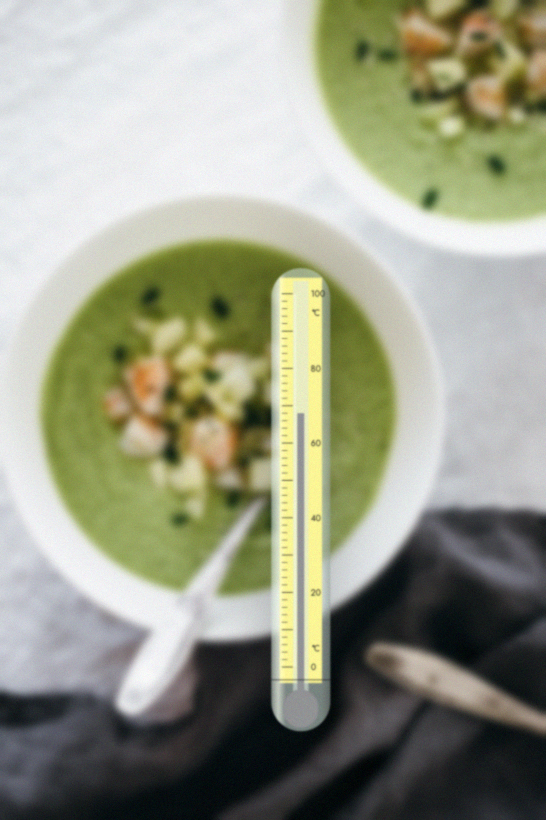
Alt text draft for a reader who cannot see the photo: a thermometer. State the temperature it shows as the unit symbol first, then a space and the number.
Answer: °C 68
